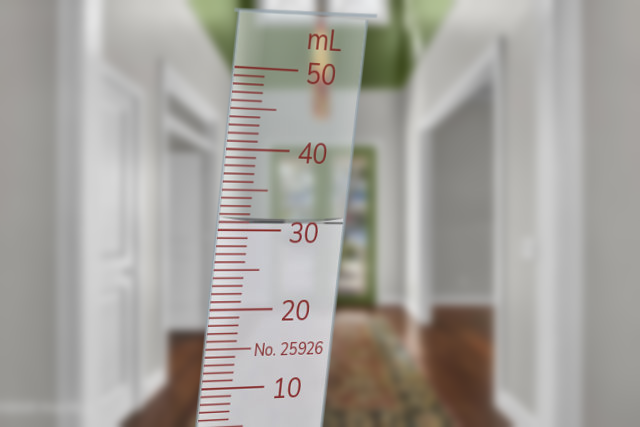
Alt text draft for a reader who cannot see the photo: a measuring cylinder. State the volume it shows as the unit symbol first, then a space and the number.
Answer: mL 31
